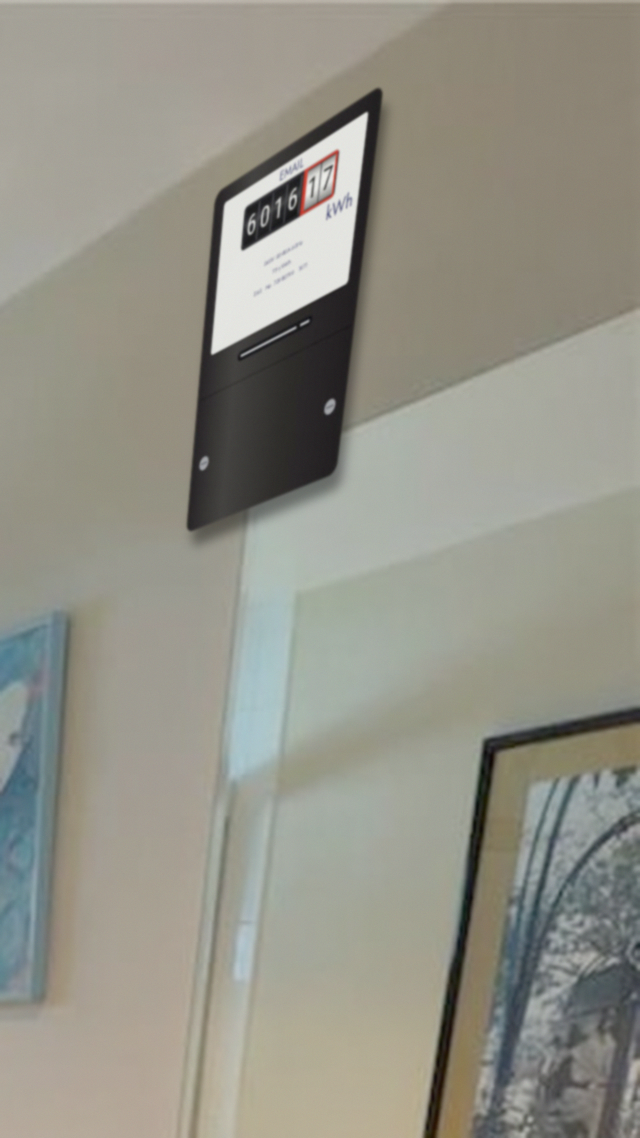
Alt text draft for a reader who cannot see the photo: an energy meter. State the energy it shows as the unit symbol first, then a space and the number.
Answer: kWh 6016.17
